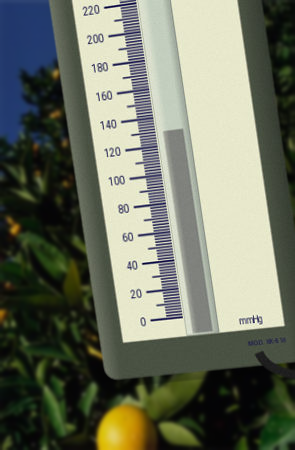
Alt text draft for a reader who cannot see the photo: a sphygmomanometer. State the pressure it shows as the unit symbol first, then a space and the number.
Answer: mmHg 130
